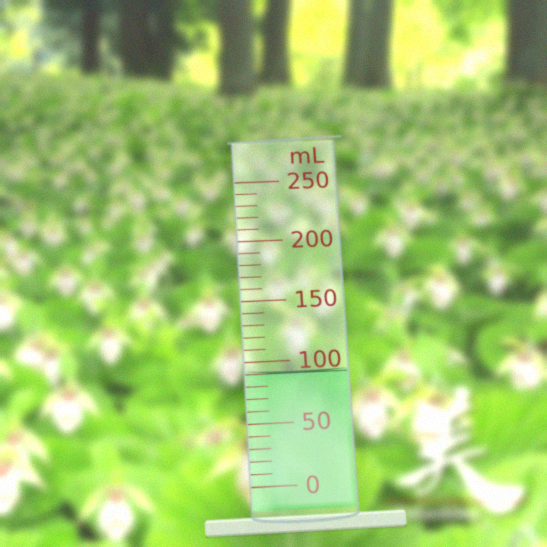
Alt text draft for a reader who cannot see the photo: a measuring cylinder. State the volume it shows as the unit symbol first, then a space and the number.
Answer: mL 90
